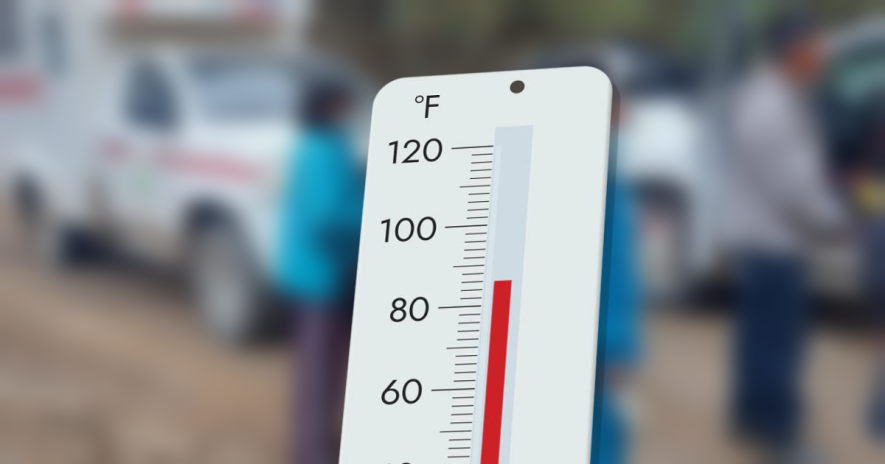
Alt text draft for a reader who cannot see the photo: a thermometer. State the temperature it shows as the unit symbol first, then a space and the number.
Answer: °F 86
